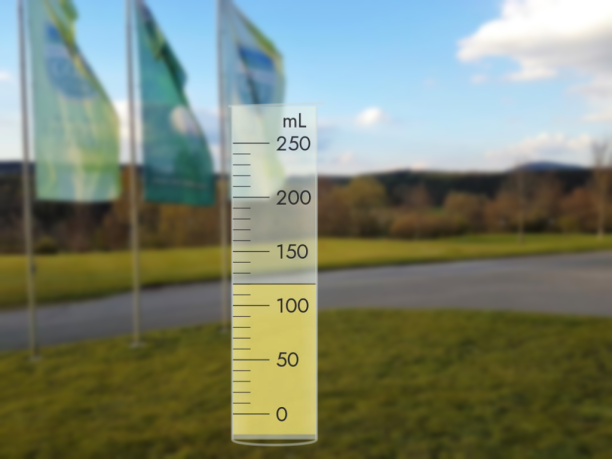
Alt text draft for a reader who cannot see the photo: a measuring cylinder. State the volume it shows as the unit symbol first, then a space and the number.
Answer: mL 120
